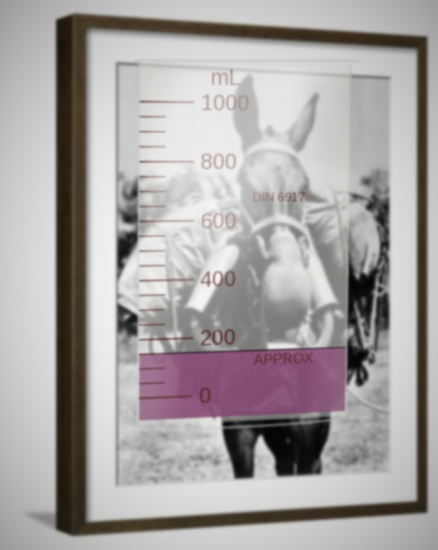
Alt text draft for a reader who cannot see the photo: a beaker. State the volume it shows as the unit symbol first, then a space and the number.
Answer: mL 150
